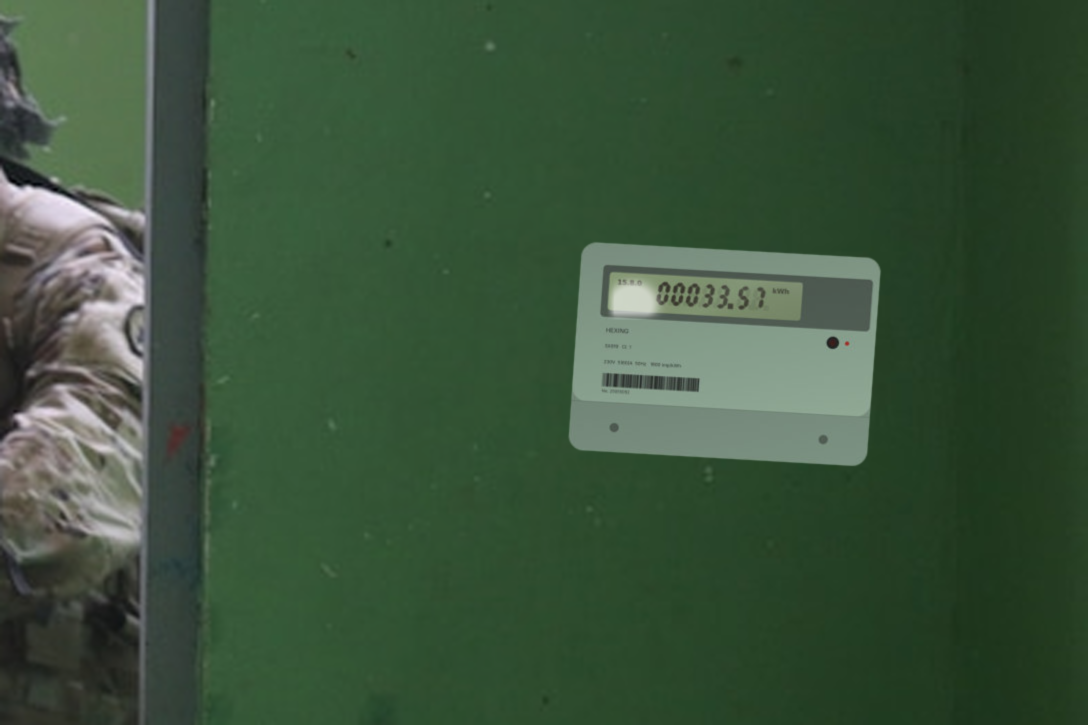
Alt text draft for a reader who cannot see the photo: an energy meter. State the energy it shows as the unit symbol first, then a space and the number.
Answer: kWh 33.57
